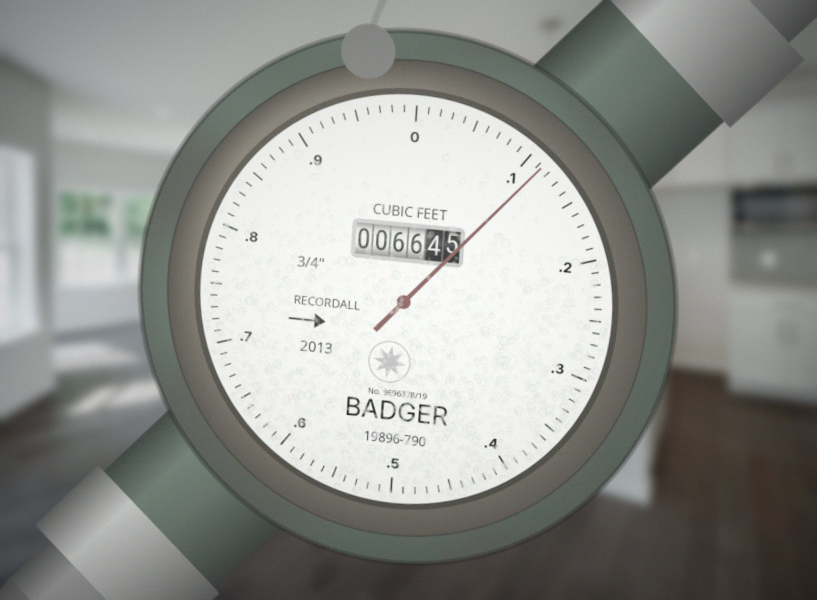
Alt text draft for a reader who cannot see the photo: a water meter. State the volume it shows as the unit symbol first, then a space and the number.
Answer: ft³ 6645.11
